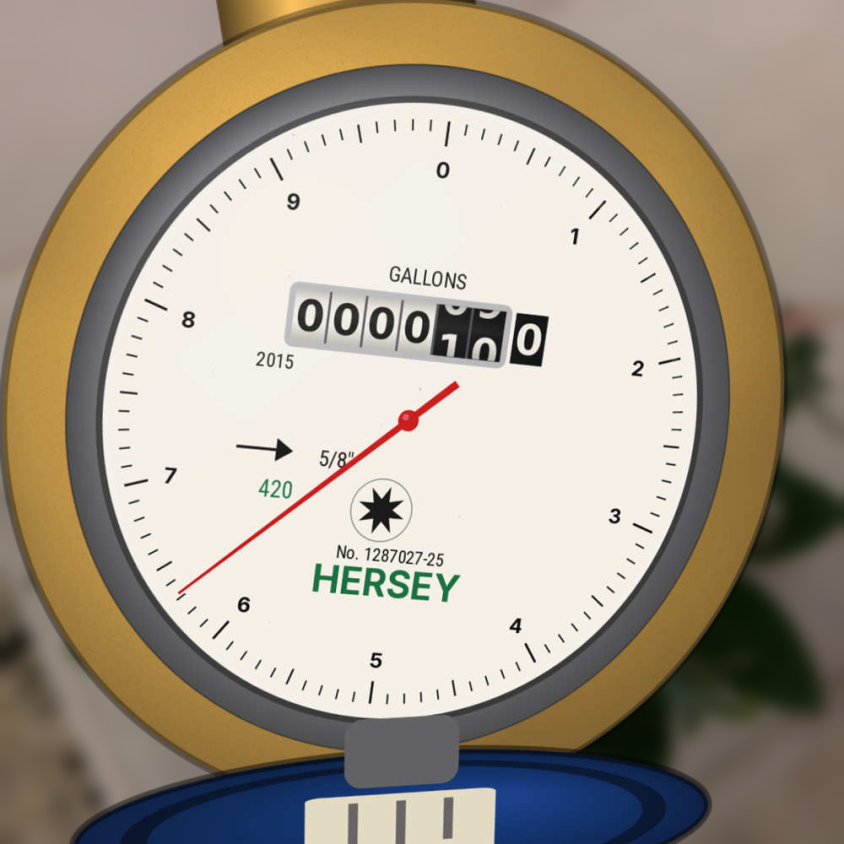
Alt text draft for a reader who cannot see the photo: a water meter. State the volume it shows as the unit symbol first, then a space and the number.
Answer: gal 96.3
